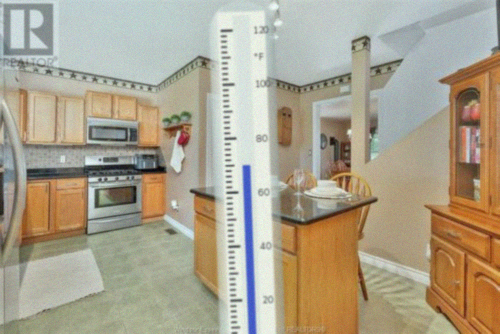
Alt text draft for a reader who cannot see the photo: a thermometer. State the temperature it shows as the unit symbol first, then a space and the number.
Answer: °F 70
